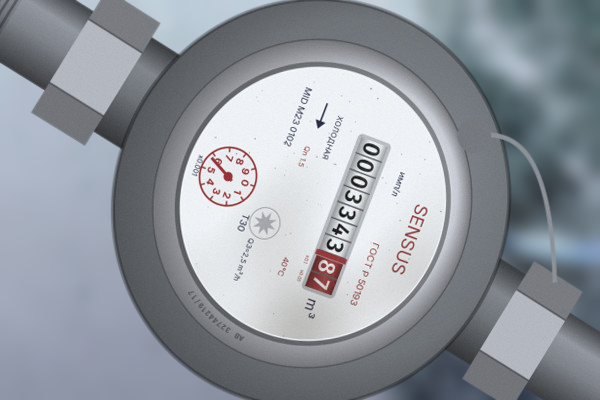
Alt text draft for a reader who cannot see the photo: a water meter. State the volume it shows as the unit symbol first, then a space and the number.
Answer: m³ 3343.875
